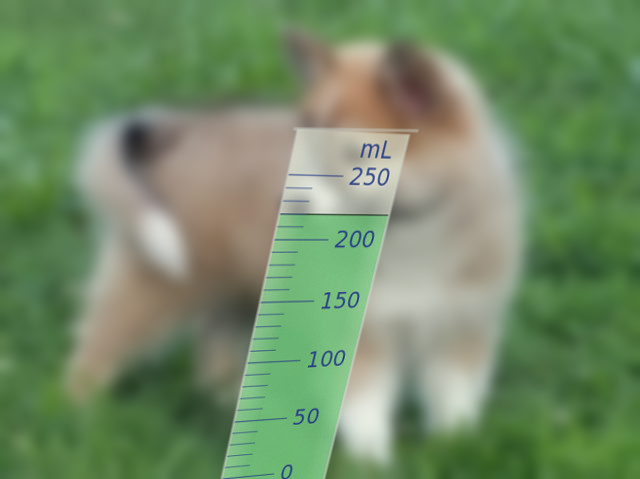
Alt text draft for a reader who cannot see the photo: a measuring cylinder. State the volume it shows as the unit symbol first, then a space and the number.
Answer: mL 220
